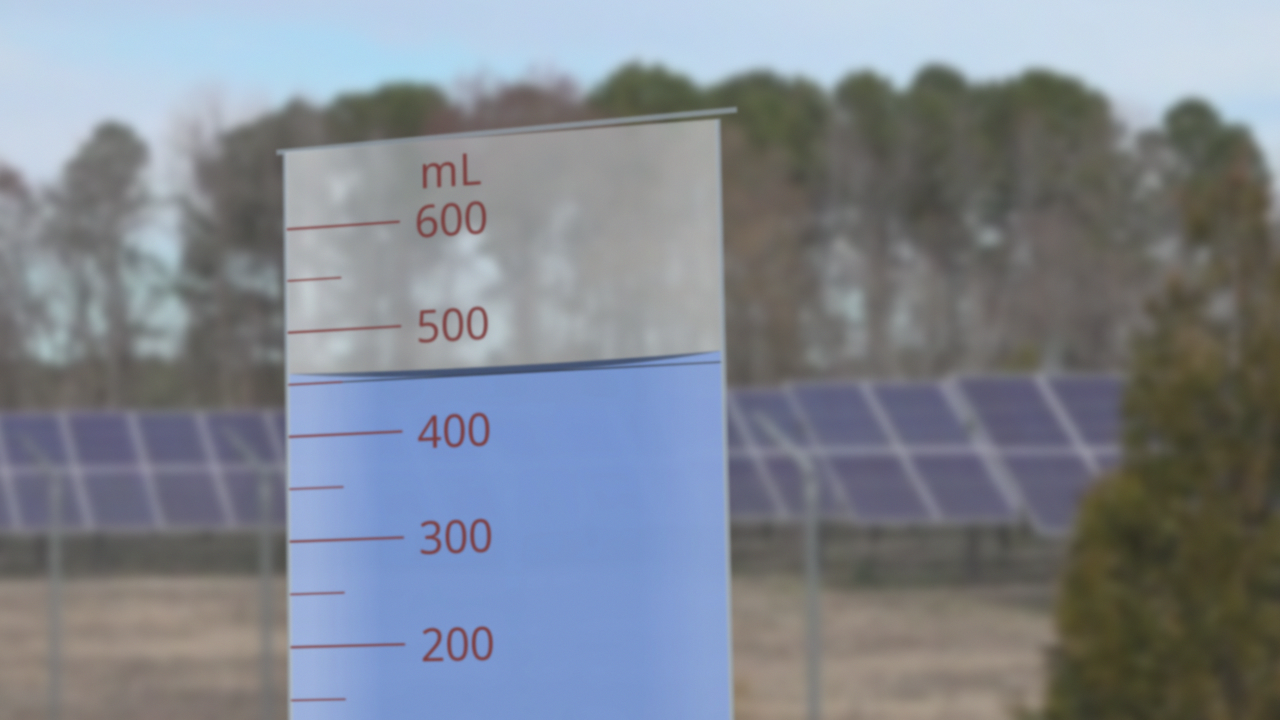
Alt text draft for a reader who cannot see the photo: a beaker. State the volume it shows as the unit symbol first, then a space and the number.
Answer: mL 450
